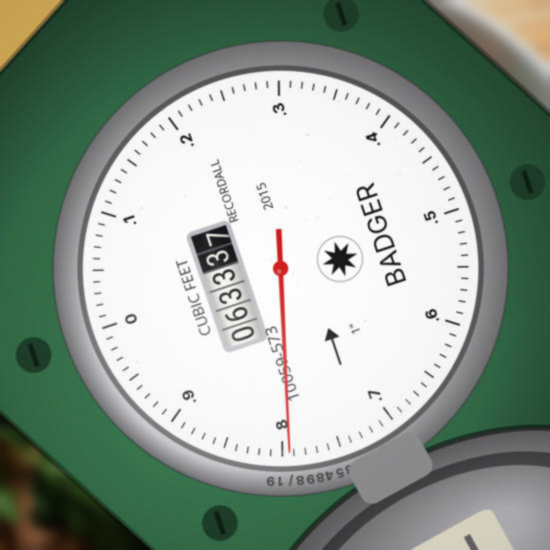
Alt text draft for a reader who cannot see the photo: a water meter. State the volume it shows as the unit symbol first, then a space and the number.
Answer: ft³ 63336.79
